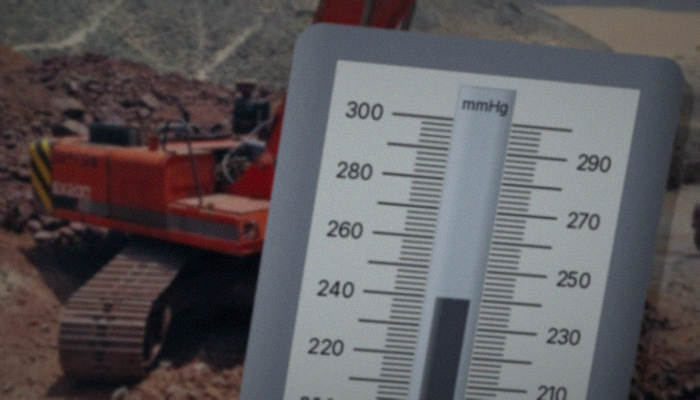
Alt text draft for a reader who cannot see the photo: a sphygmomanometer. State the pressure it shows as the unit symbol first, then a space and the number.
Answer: mmHg 240
